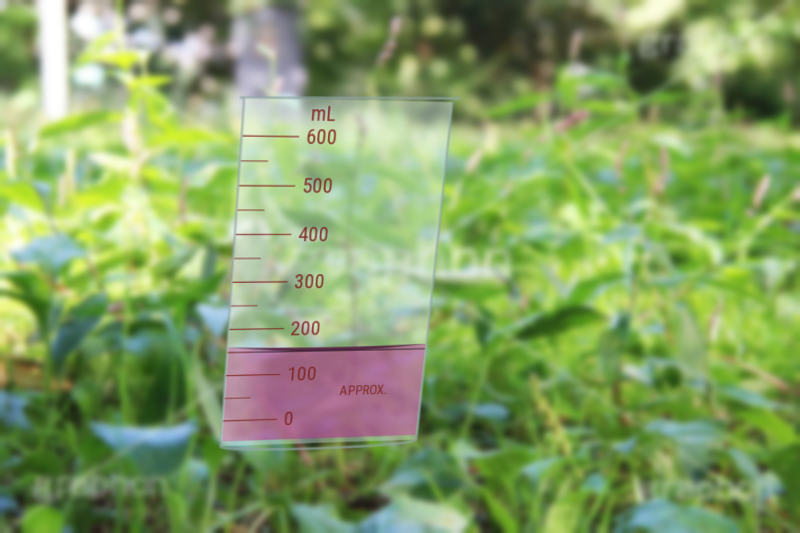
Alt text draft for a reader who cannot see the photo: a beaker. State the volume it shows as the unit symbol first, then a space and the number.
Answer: mL 150
